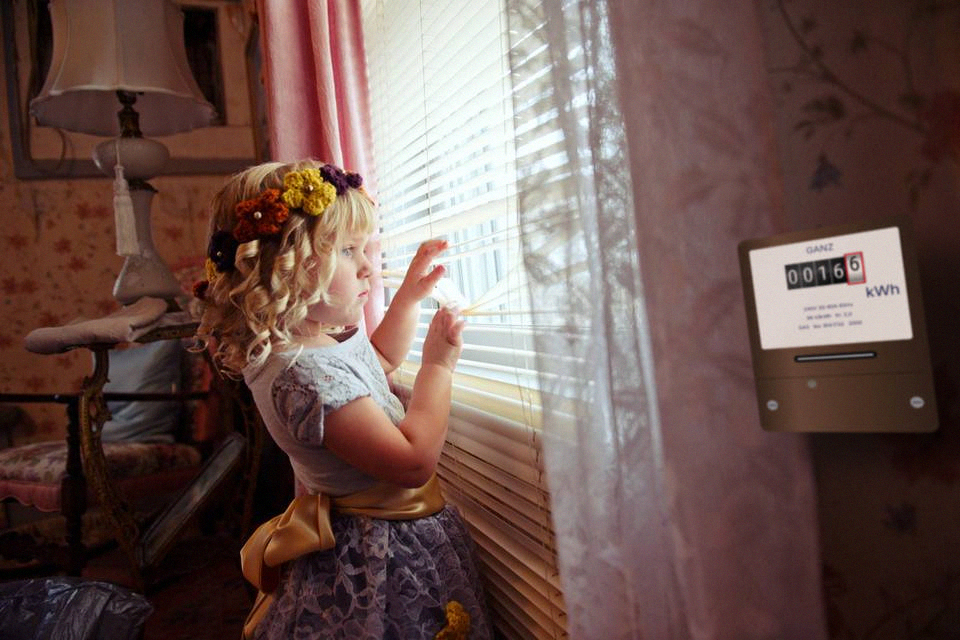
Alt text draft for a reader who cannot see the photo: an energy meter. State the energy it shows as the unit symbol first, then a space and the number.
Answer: kWh 16.6
